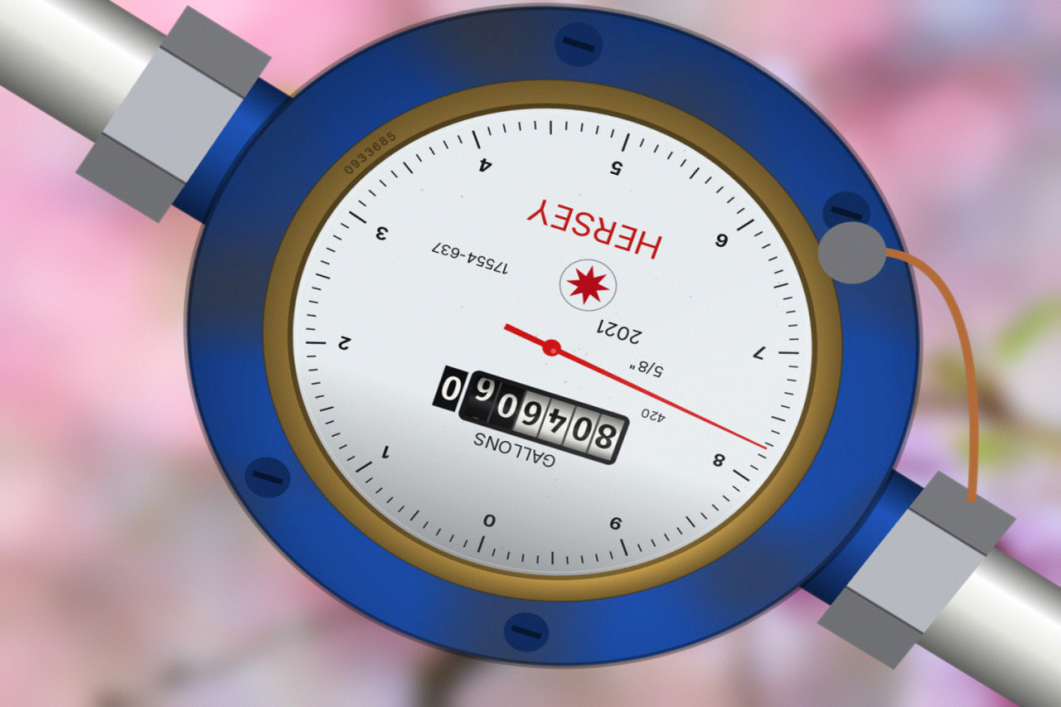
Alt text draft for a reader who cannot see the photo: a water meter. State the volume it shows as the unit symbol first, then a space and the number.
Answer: gal 8046057.7
